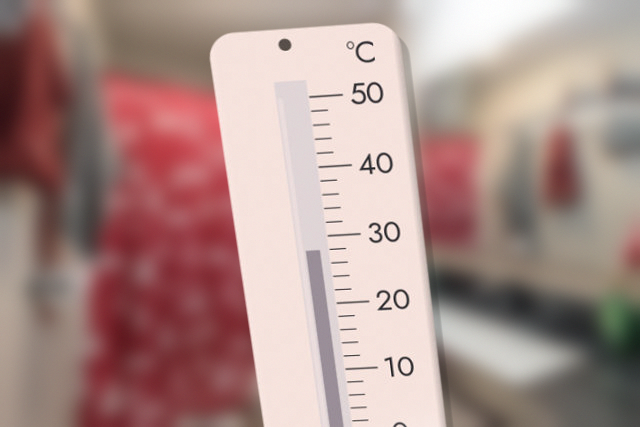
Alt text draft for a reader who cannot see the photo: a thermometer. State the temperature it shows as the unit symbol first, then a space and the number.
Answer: °C 28
